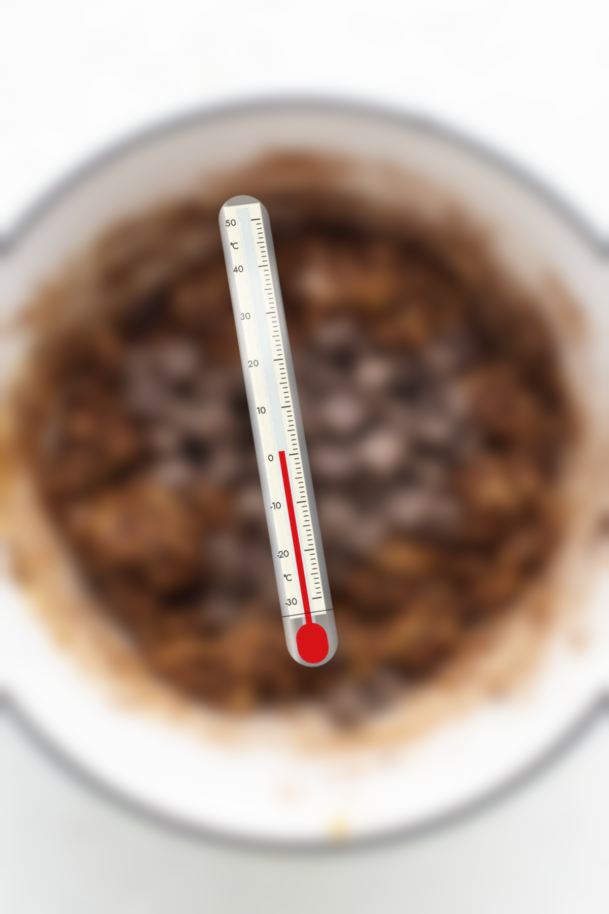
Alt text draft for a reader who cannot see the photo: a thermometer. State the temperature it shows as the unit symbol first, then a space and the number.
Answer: °C 1
